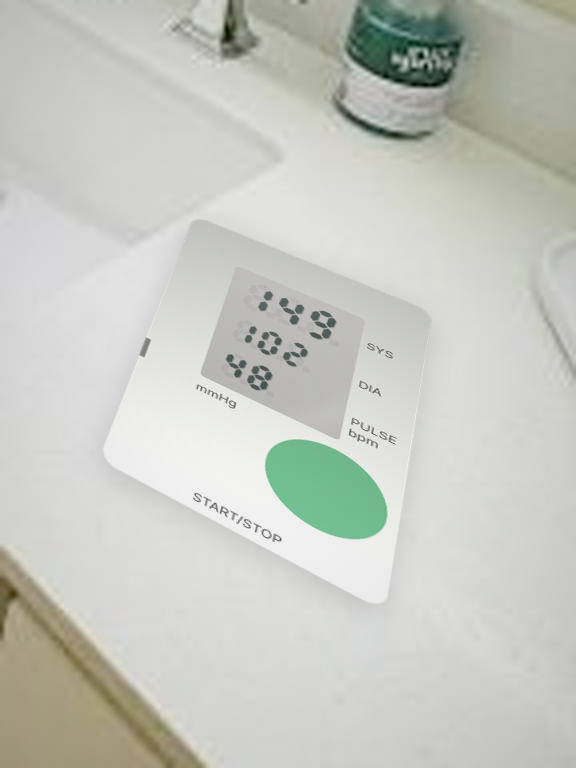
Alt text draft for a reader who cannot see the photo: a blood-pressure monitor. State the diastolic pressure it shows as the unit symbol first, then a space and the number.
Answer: mmHg 102
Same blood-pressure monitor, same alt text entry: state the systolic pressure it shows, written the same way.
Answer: mmHg 149
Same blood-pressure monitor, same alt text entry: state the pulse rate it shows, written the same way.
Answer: bpm 48
